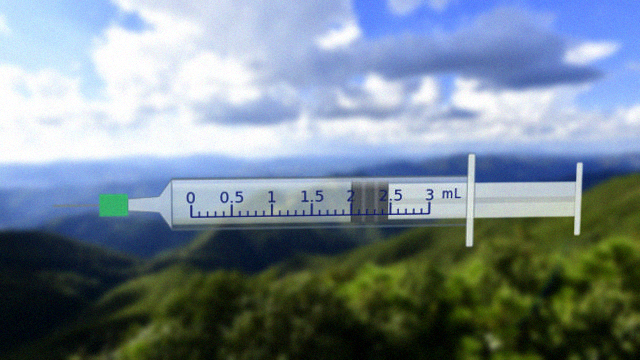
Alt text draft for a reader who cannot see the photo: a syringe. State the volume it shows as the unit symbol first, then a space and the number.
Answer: mL 2
